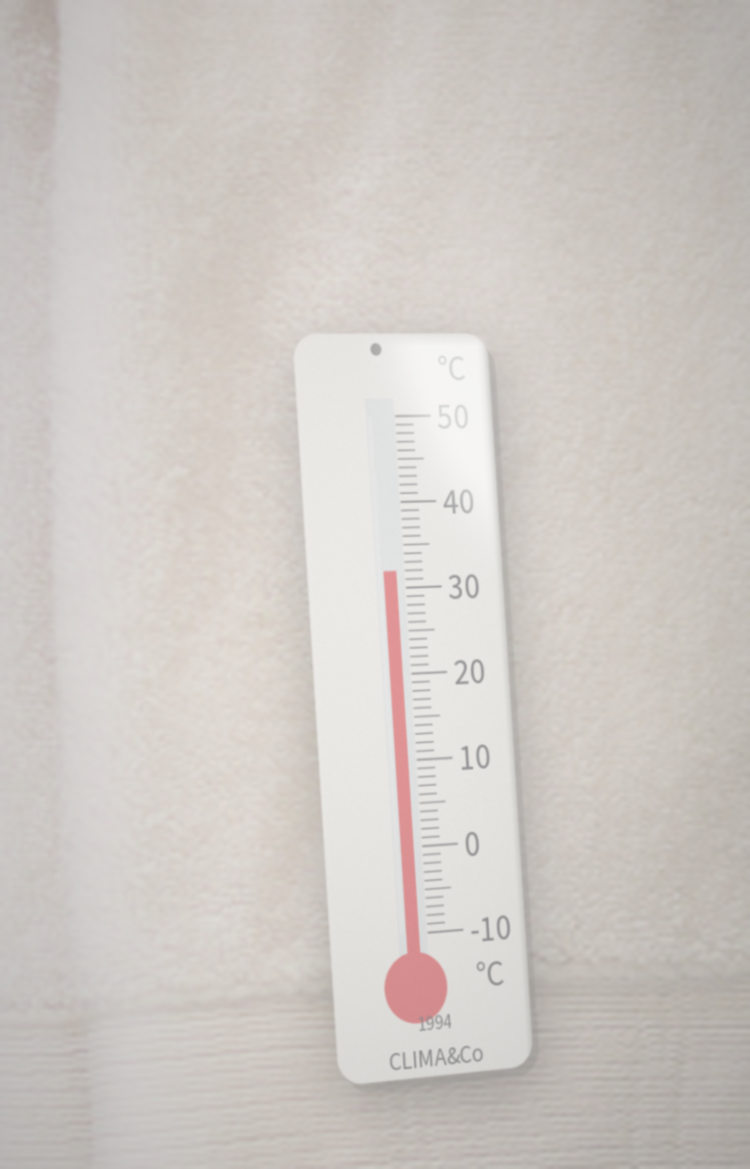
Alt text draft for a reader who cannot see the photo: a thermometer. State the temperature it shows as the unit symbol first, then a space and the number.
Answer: °C 32
